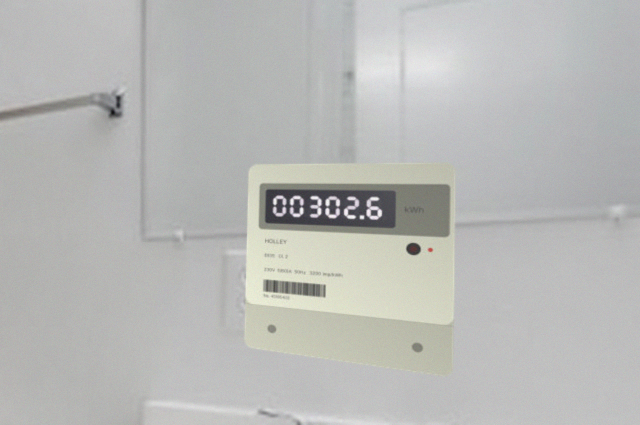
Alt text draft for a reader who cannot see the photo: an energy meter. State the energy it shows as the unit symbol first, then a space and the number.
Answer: kWh 302.6
